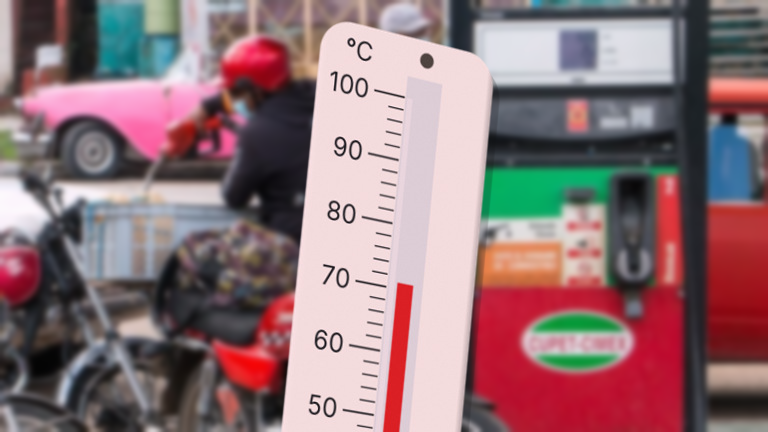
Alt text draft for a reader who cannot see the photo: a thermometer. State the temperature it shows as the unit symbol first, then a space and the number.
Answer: °C 71
